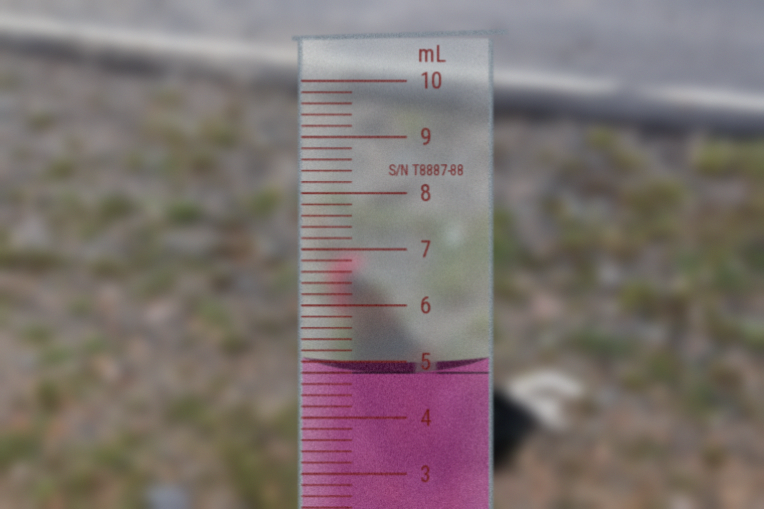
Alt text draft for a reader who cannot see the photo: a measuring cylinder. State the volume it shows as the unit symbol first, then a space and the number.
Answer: mL 4.8
